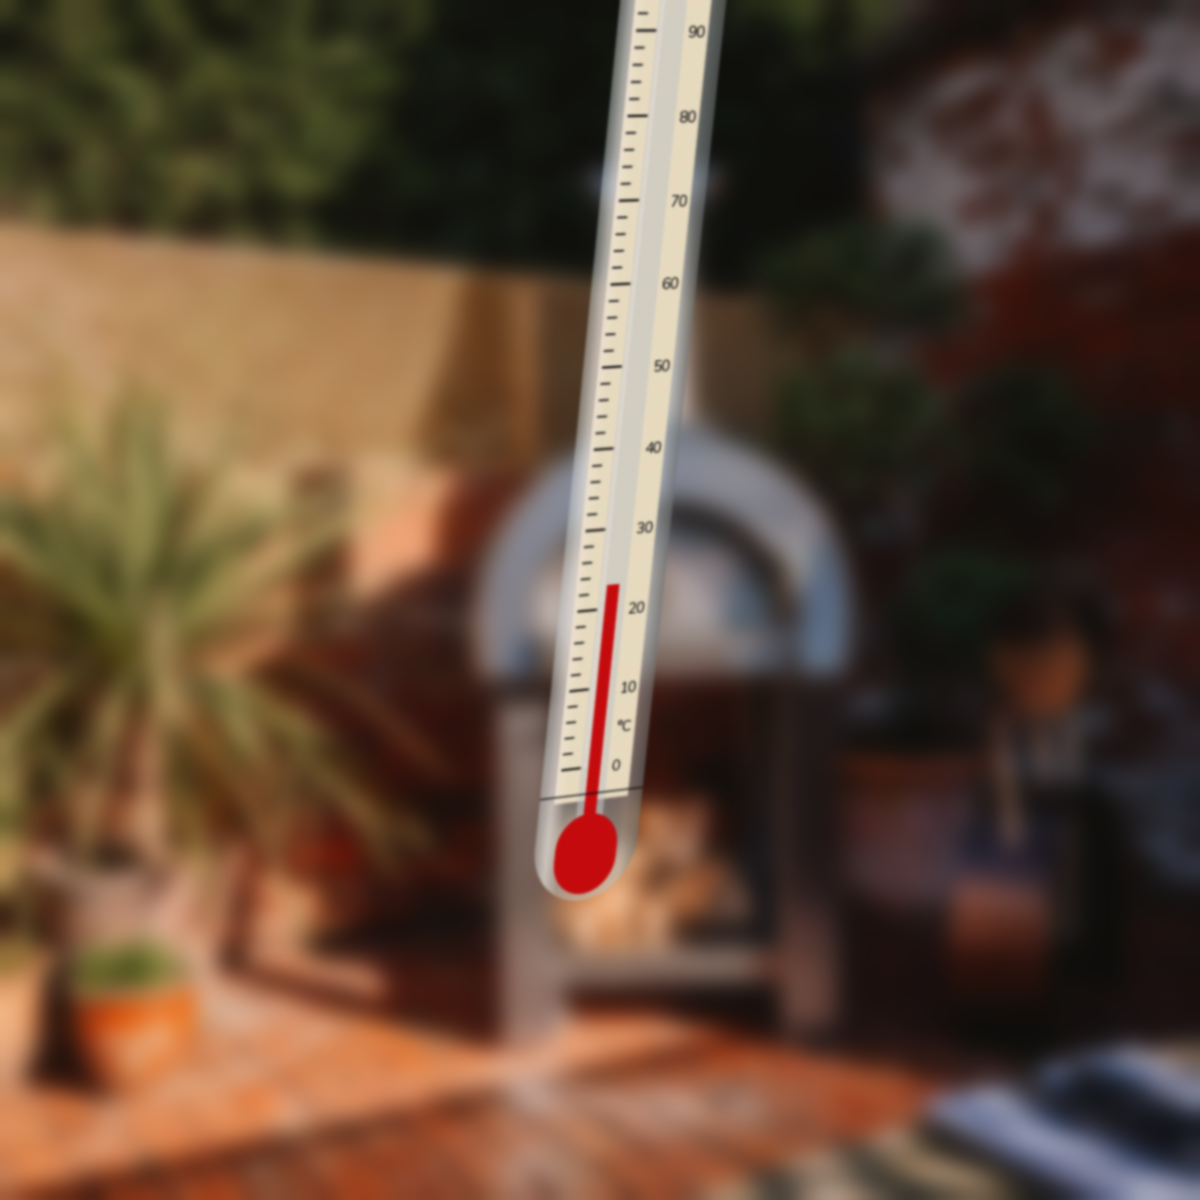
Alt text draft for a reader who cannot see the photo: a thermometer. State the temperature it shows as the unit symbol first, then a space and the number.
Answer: °C 23
